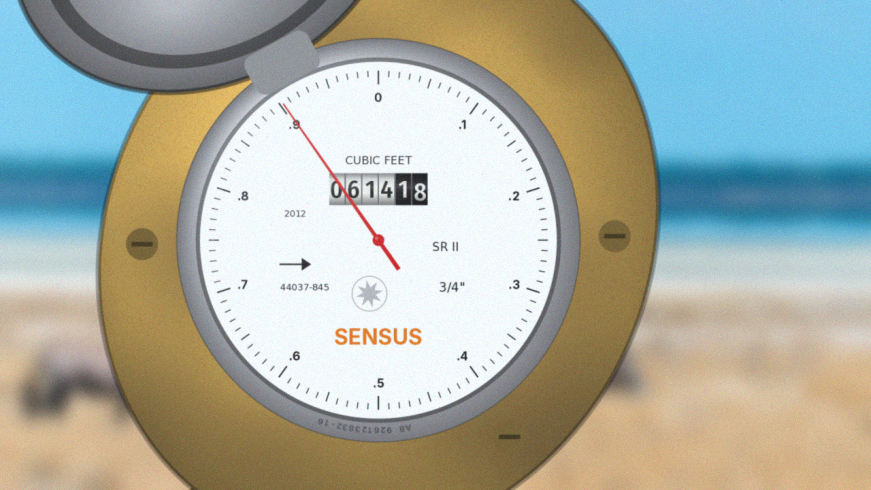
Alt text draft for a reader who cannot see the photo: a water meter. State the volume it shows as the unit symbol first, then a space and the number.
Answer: ft³ 61417.90
